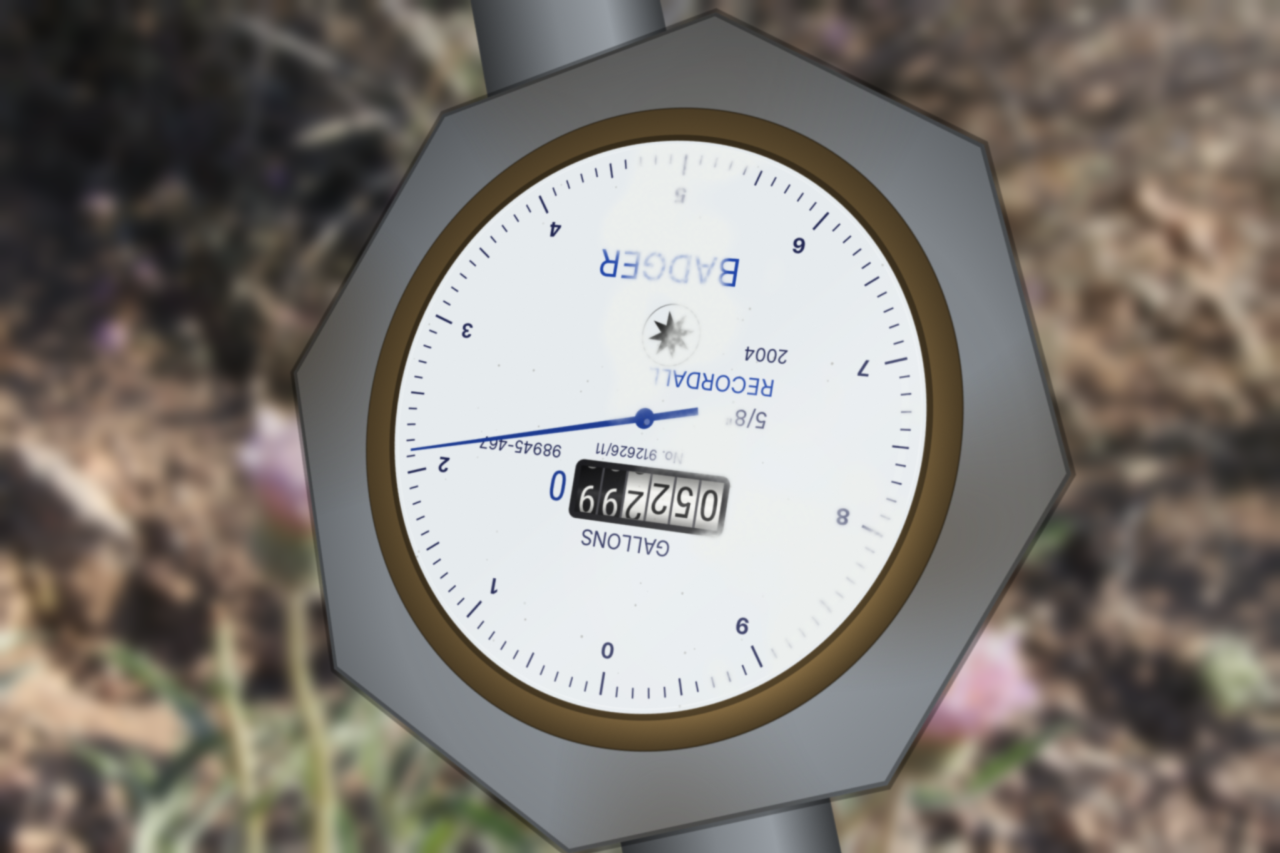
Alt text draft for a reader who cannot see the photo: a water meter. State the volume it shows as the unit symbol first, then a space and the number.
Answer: gal 522992.1
